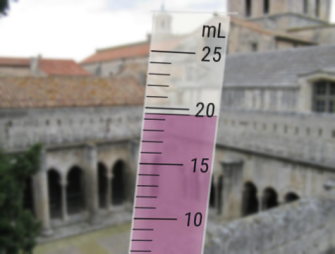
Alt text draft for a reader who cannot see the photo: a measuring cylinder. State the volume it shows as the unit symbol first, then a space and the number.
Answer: mL 19.5
